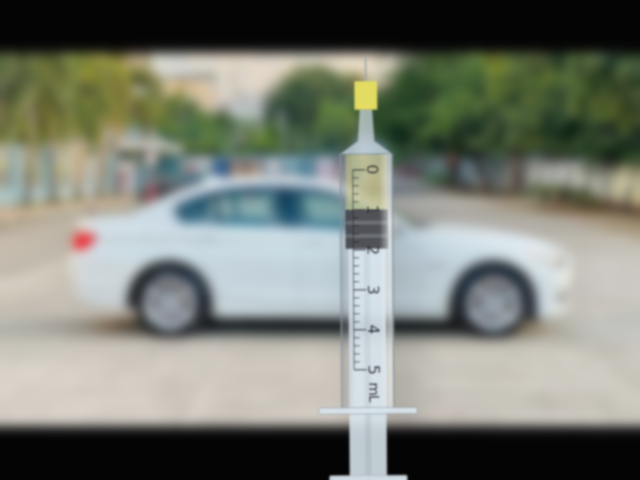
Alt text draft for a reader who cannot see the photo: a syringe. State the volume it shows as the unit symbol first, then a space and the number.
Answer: mL 1
